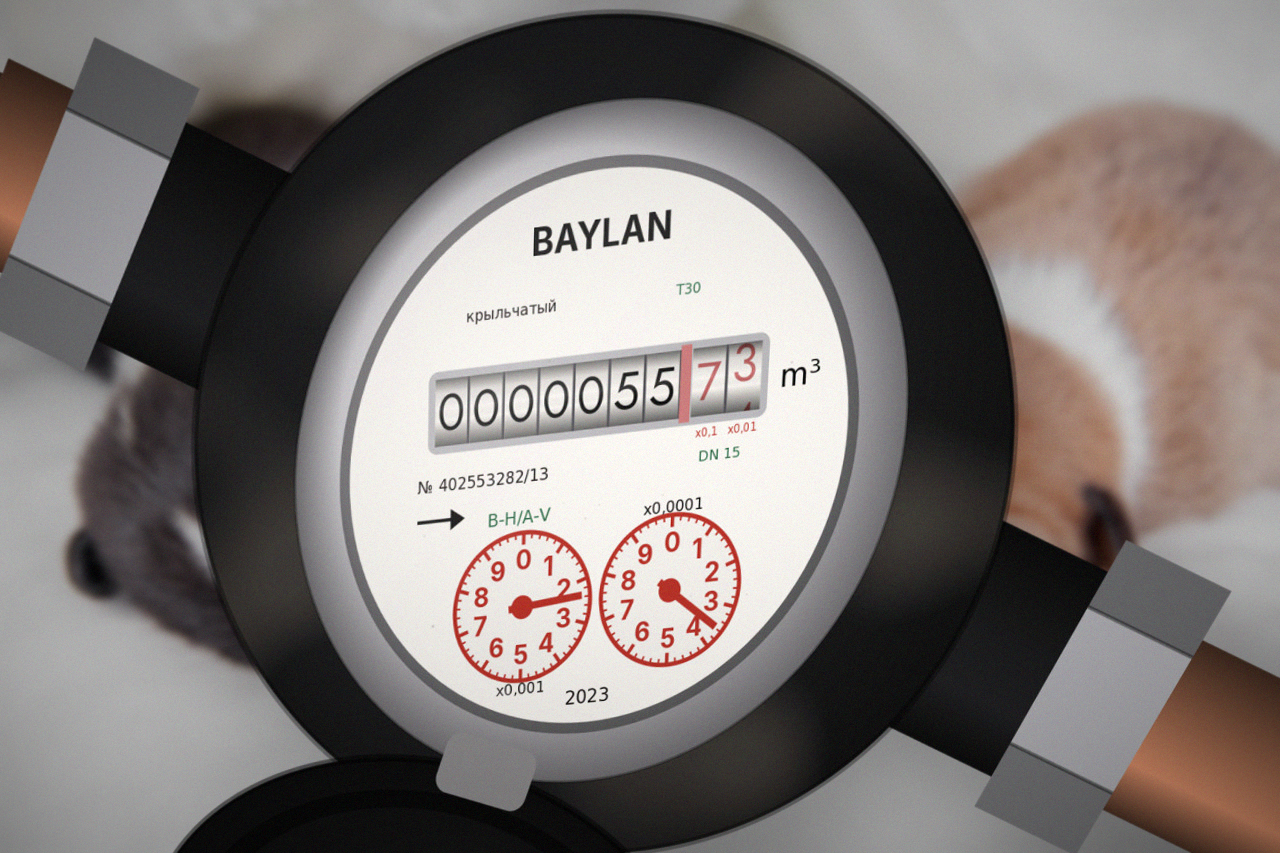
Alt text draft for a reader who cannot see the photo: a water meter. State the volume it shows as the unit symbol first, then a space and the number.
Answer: m³ 55.7323
